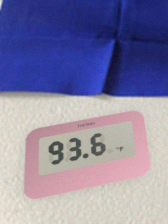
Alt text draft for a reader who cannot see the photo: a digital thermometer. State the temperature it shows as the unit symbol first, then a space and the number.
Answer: °F 93.6
